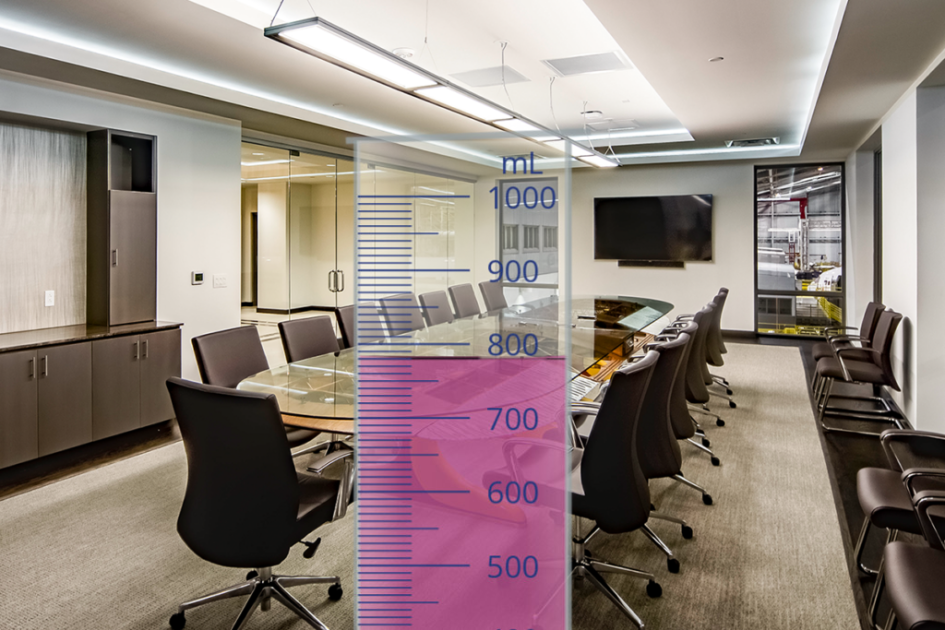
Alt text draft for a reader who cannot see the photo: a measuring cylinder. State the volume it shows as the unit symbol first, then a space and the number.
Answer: mL 780
